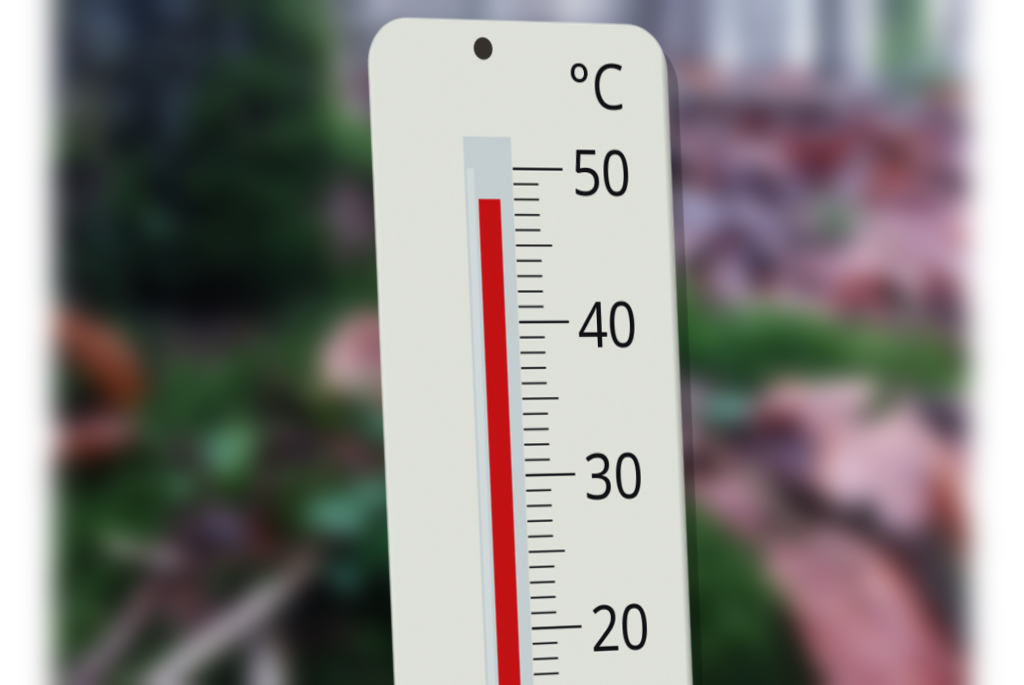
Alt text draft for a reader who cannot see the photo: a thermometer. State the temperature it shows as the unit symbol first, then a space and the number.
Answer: °C 48
